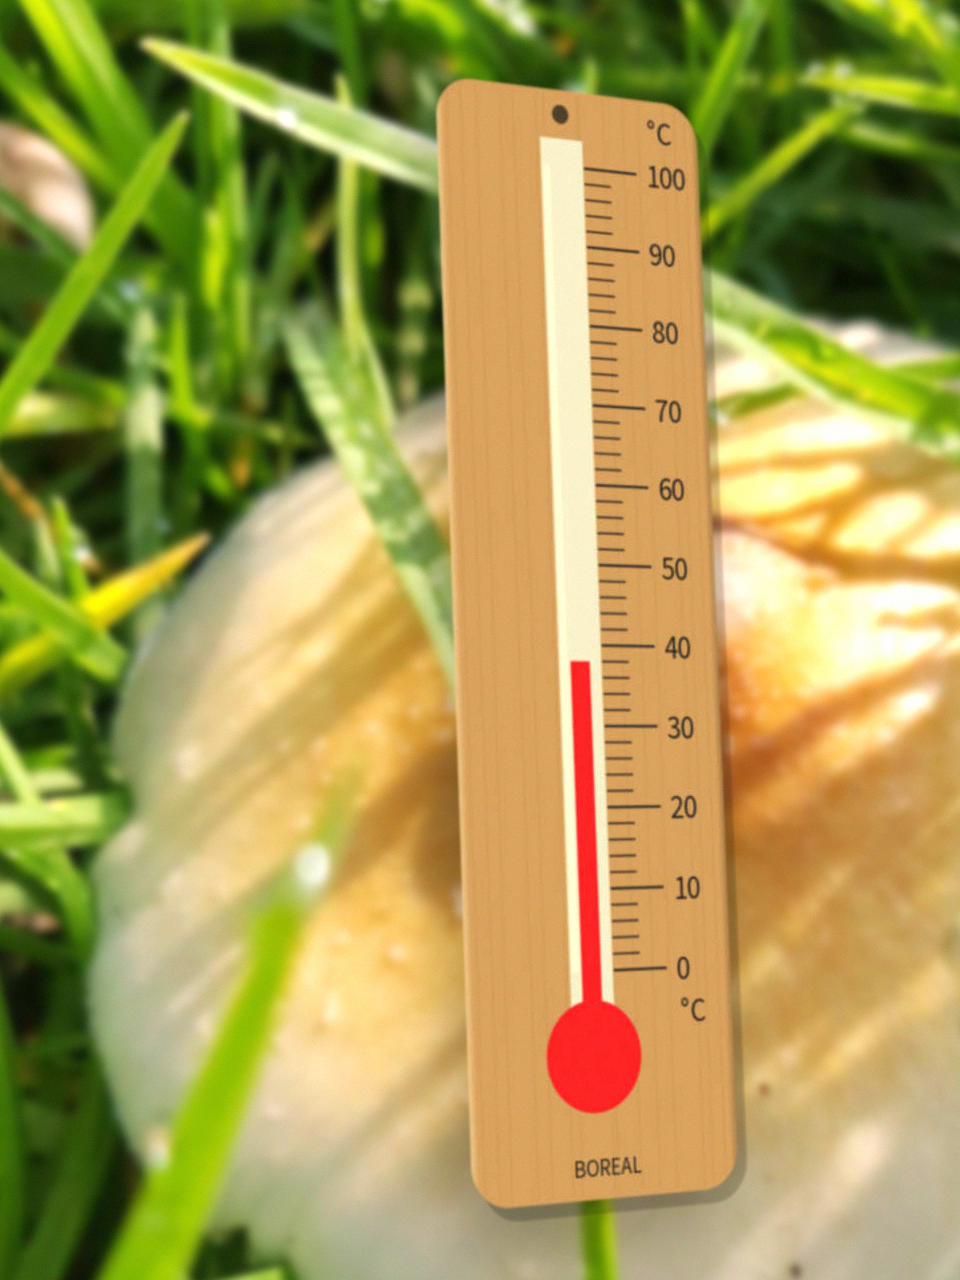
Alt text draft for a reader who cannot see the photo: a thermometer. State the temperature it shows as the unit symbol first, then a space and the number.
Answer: °C 38
